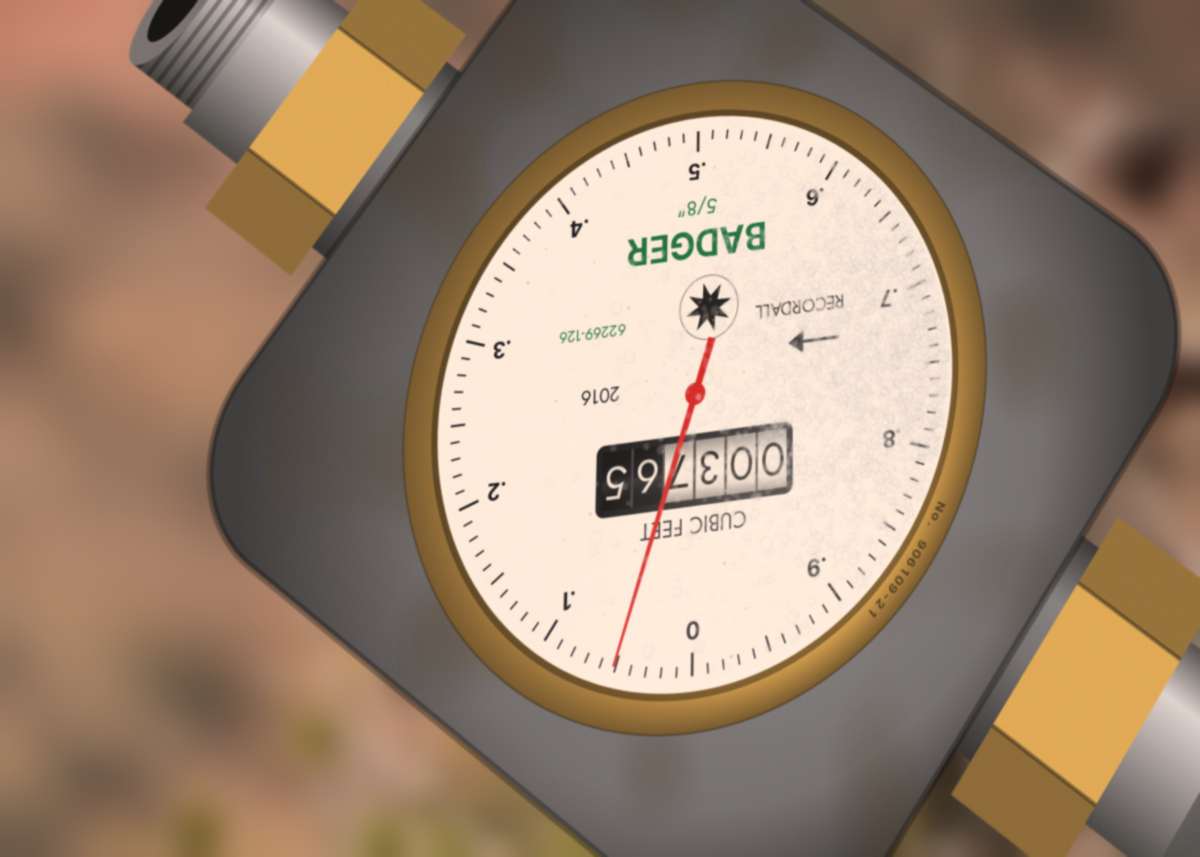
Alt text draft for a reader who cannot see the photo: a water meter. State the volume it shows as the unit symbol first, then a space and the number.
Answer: ft³ 3765.05
